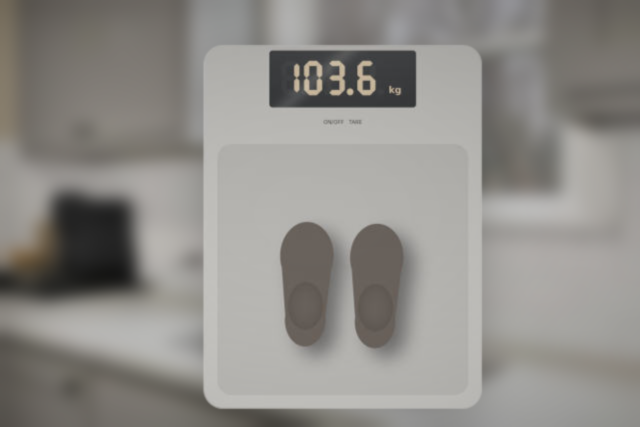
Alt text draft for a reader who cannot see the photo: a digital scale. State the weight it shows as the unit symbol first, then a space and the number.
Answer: kg 103.6
